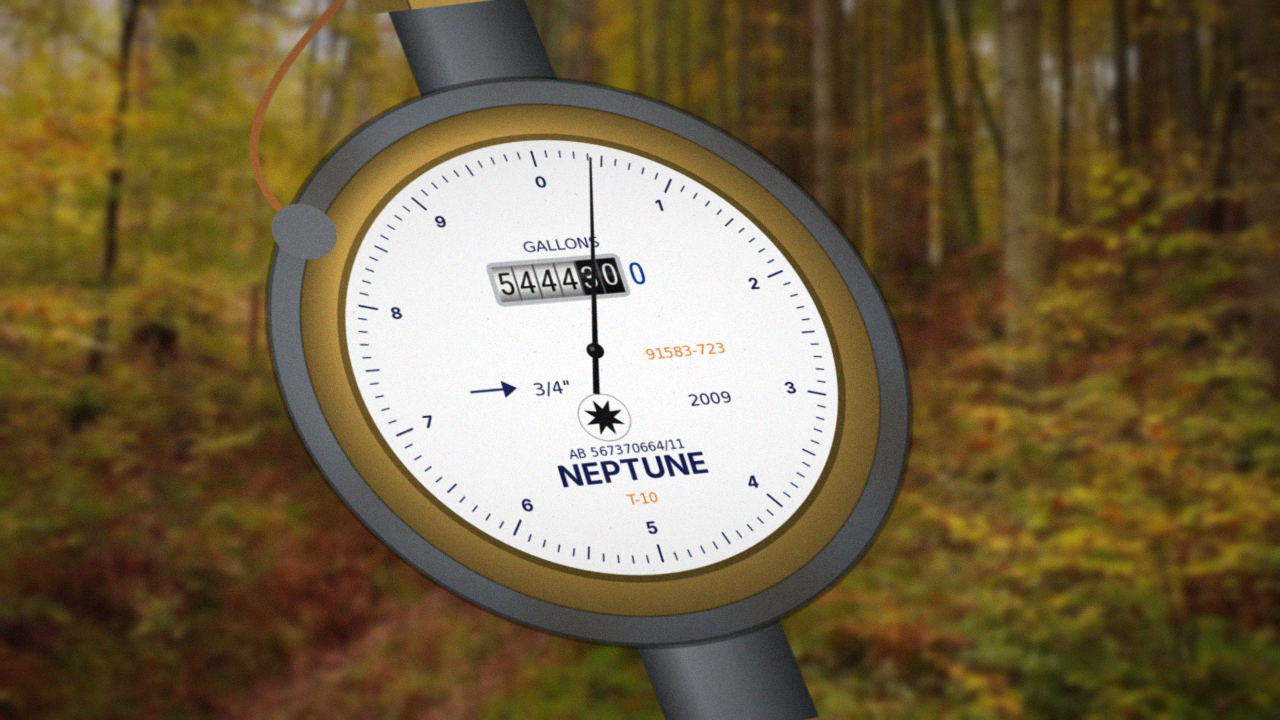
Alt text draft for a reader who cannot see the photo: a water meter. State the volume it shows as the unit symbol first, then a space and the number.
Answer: gal 5444300.4
